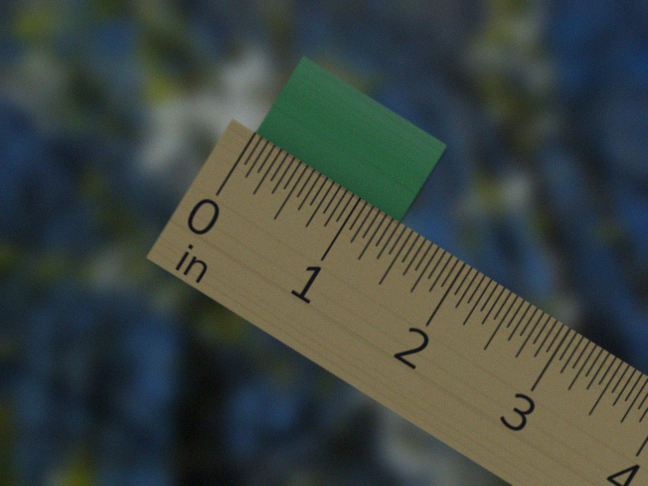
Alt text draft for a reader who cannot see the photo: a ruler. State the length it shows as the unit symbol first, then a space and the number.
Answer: in 1.375
